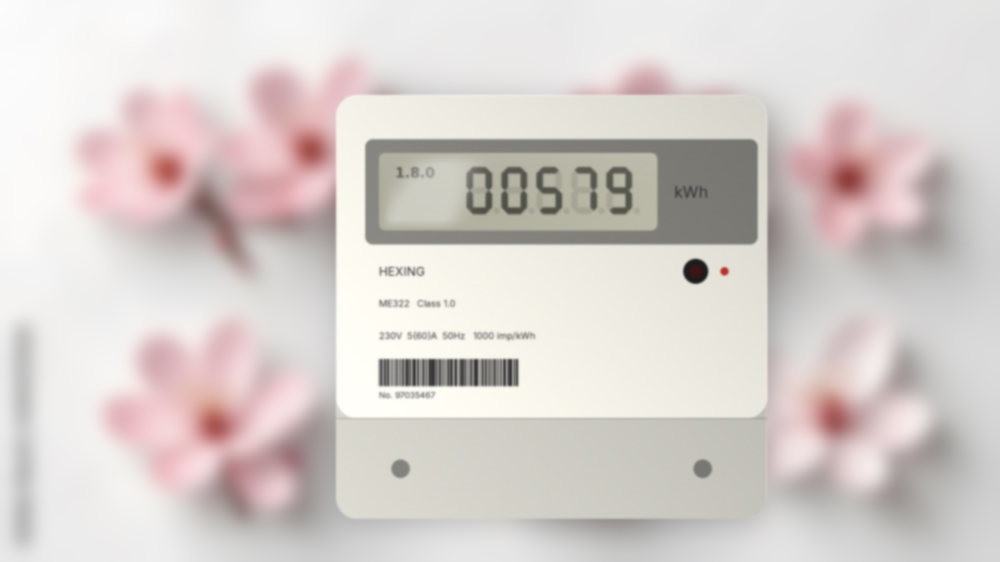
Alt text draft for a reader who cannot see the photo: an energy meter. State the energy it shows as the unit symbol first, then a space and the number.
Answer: kWh 579
